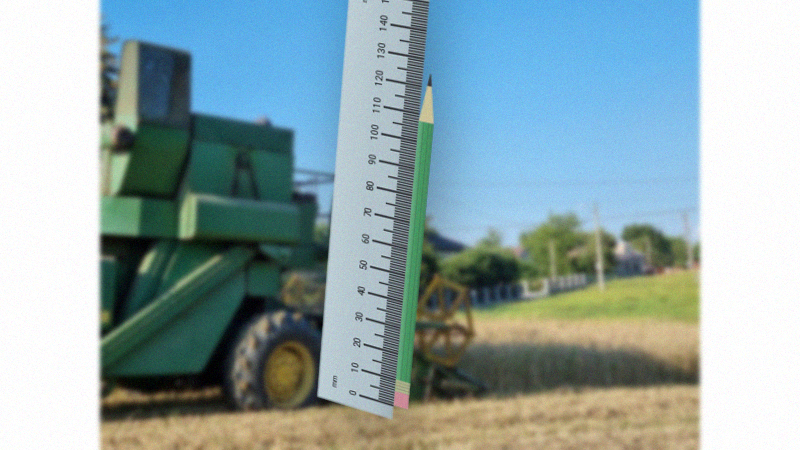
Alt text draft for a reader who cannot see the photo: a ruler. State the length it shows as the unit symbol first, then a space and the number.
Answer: mm 125
